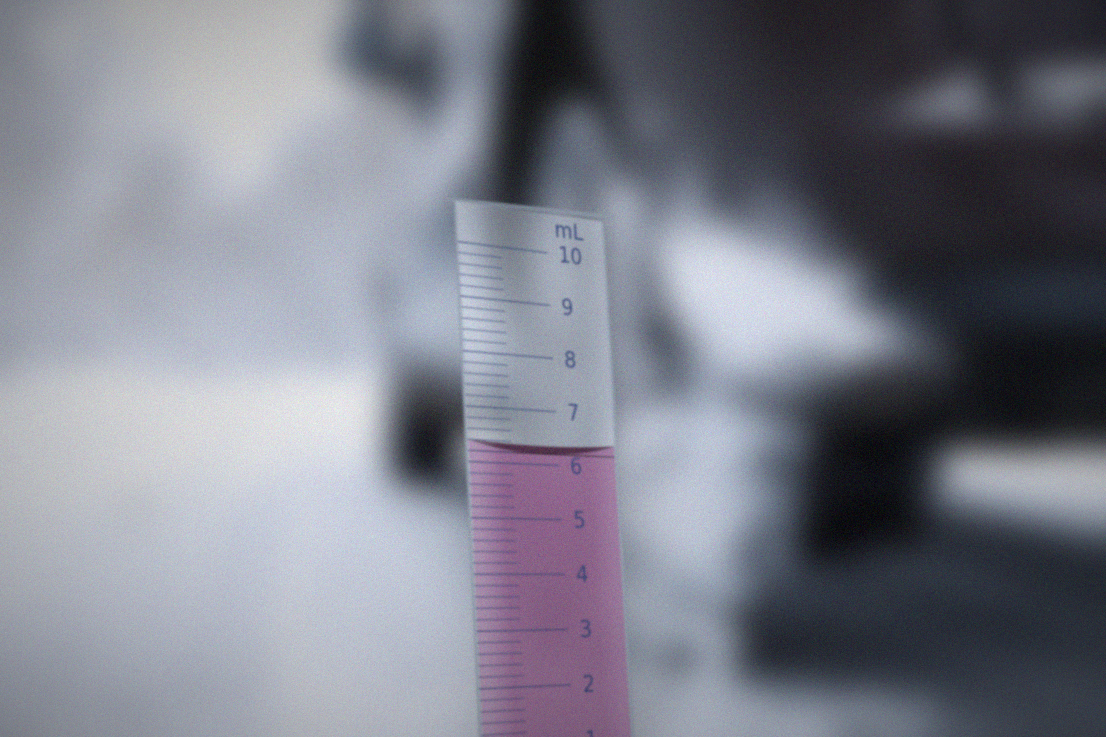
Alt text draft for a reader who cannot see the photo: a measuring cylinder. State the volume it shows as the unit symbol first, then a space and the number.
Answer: mL 6.2
